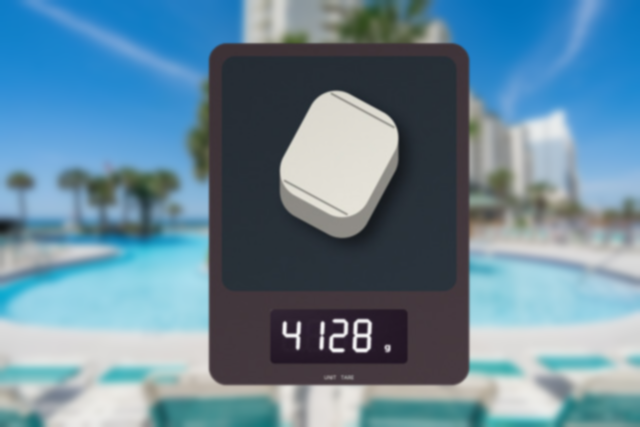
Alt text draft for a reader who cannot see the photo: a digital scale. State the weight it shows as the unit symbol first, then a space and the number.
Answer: g 4128
